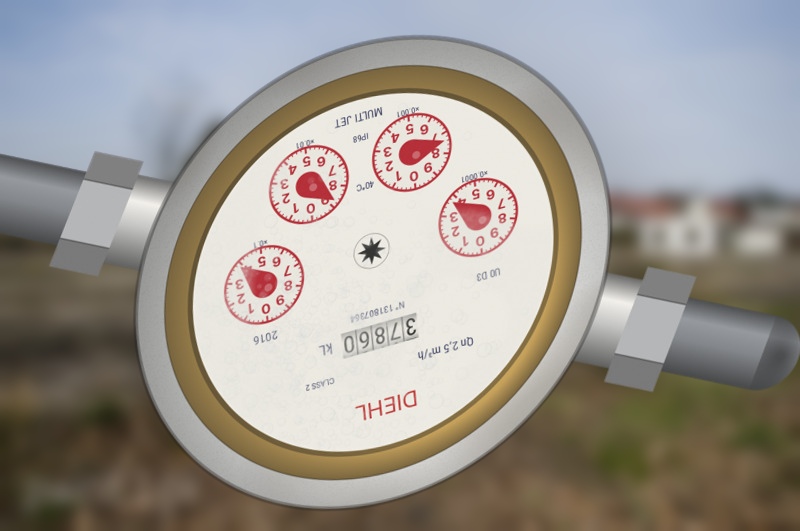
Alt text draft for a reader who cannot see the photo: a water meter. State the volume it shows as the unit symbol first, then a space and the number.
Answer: kL 37860.3873
